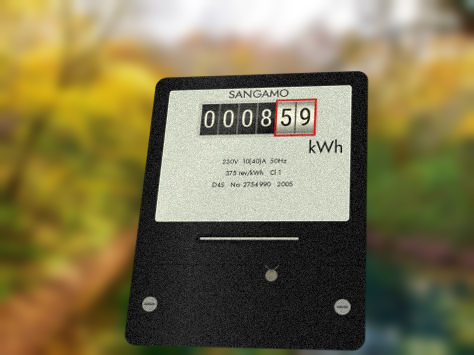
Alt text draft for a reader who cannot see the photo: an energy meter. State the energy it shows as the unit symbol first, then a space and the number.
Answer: kWh 8.59
